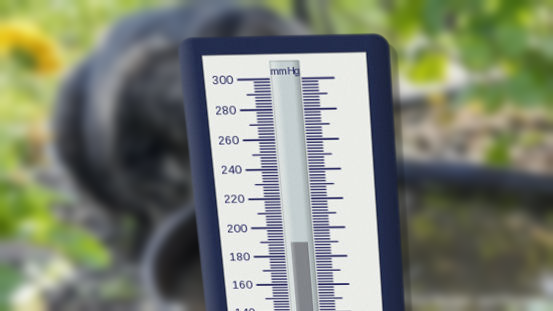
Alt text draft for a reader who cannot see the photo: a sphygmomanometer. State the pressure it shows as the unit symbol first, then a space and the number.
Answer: mmHg 190
